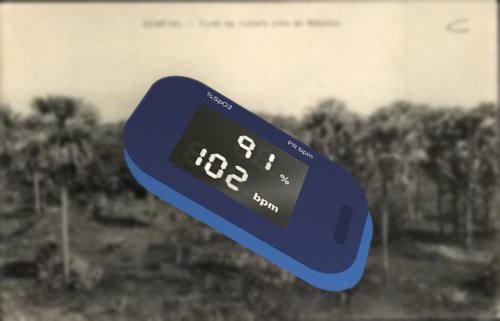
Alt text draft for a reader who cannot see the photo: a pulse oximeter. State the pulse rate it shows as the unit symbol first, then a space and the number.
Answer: bpm 102
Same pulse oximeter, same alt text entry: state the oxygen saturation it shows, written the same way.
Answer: % 91
